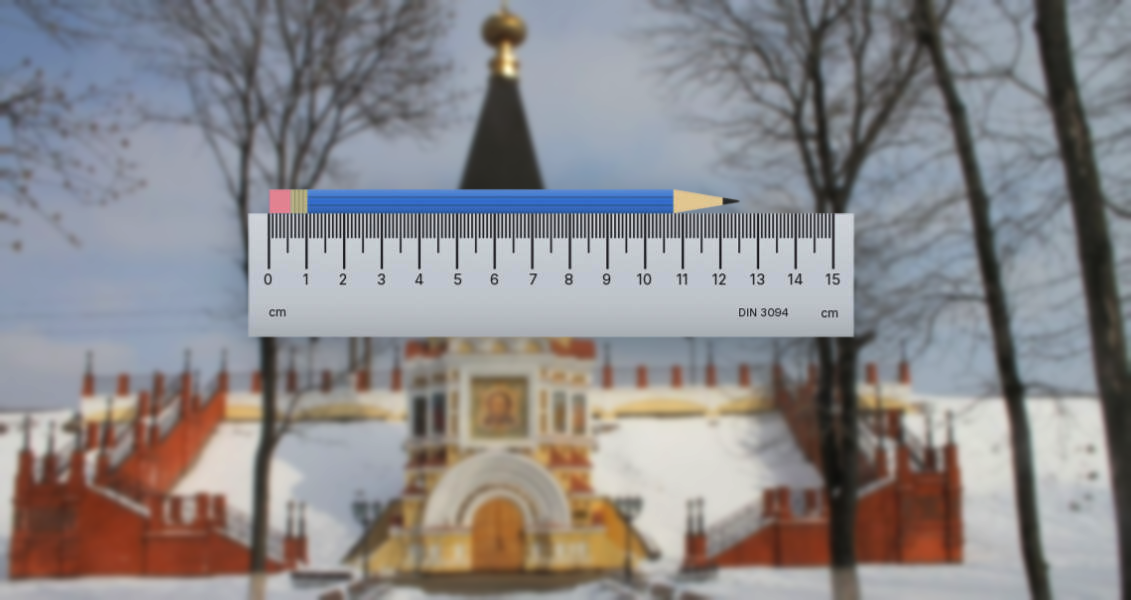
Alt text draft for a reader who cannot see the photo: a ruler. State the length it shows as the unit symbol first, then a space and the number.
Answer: cm 12.5
